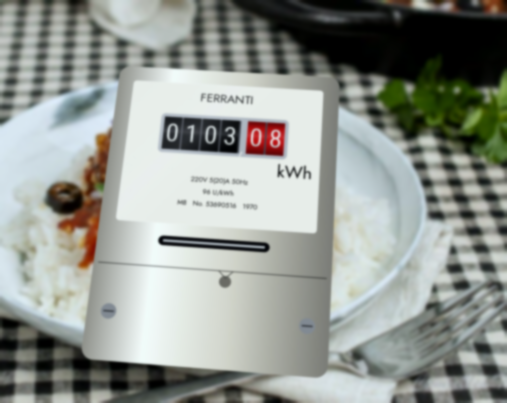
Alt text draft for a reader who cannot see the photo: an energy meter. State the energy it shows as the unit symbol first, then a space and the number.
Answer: kWh 103.08
